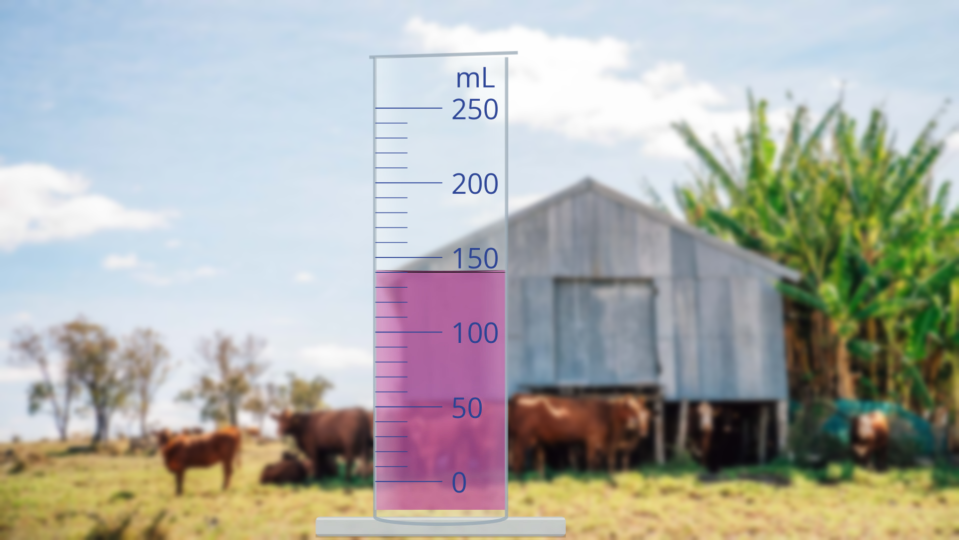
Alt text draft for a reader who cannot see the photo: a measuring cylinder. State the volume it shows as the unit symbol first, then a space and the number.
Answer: mL 140
